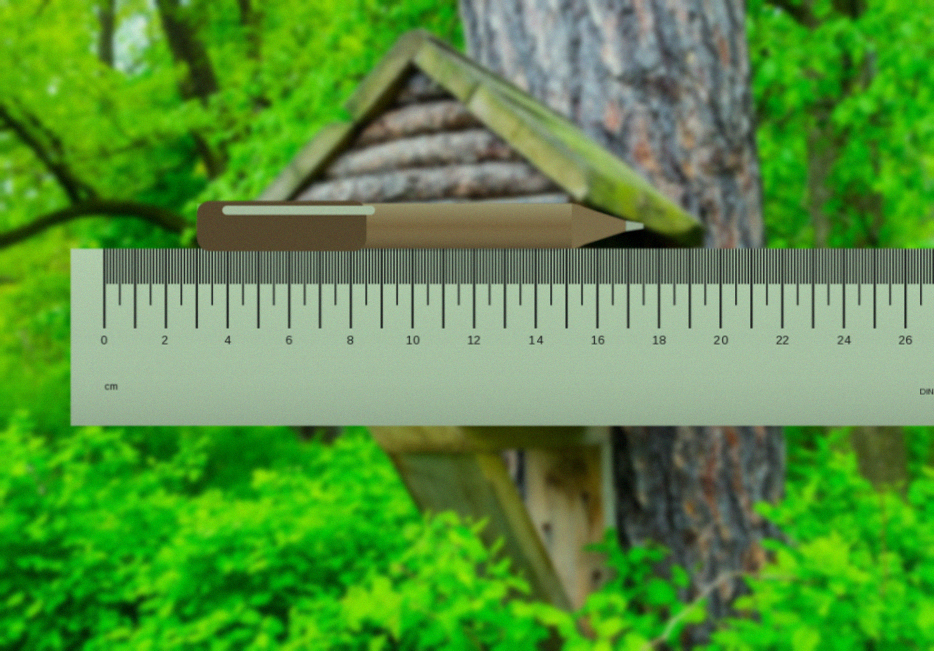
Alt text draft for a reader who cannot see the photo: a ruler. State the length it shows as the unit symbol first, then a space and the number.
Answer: cm 14.5
